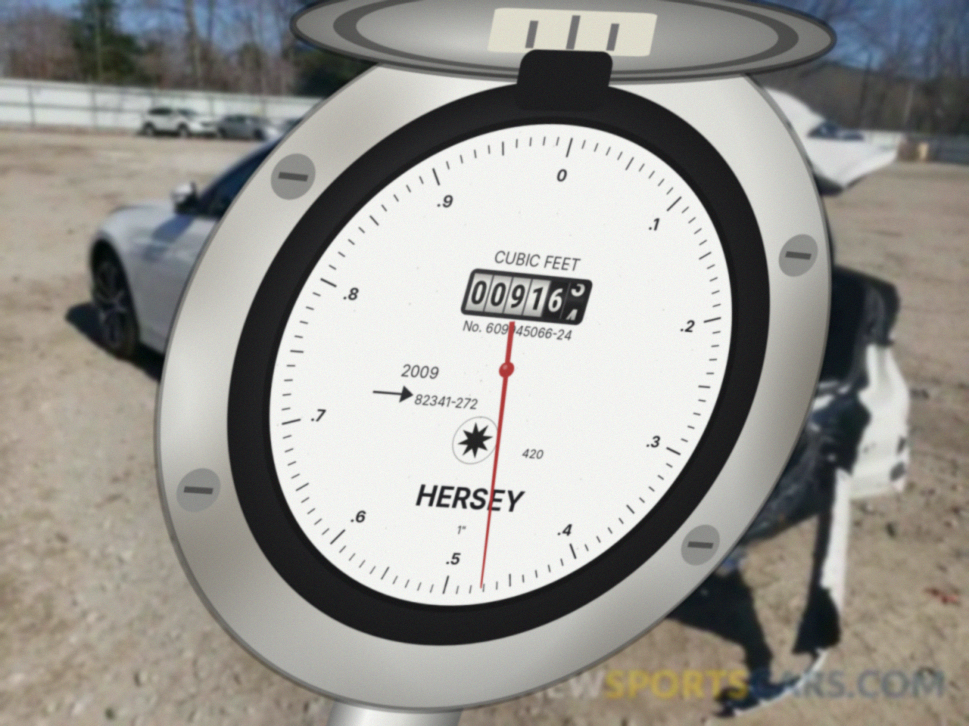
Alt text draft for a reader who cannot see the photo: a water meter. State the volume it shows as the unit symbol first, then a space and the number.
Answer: ft³ 9163.47
